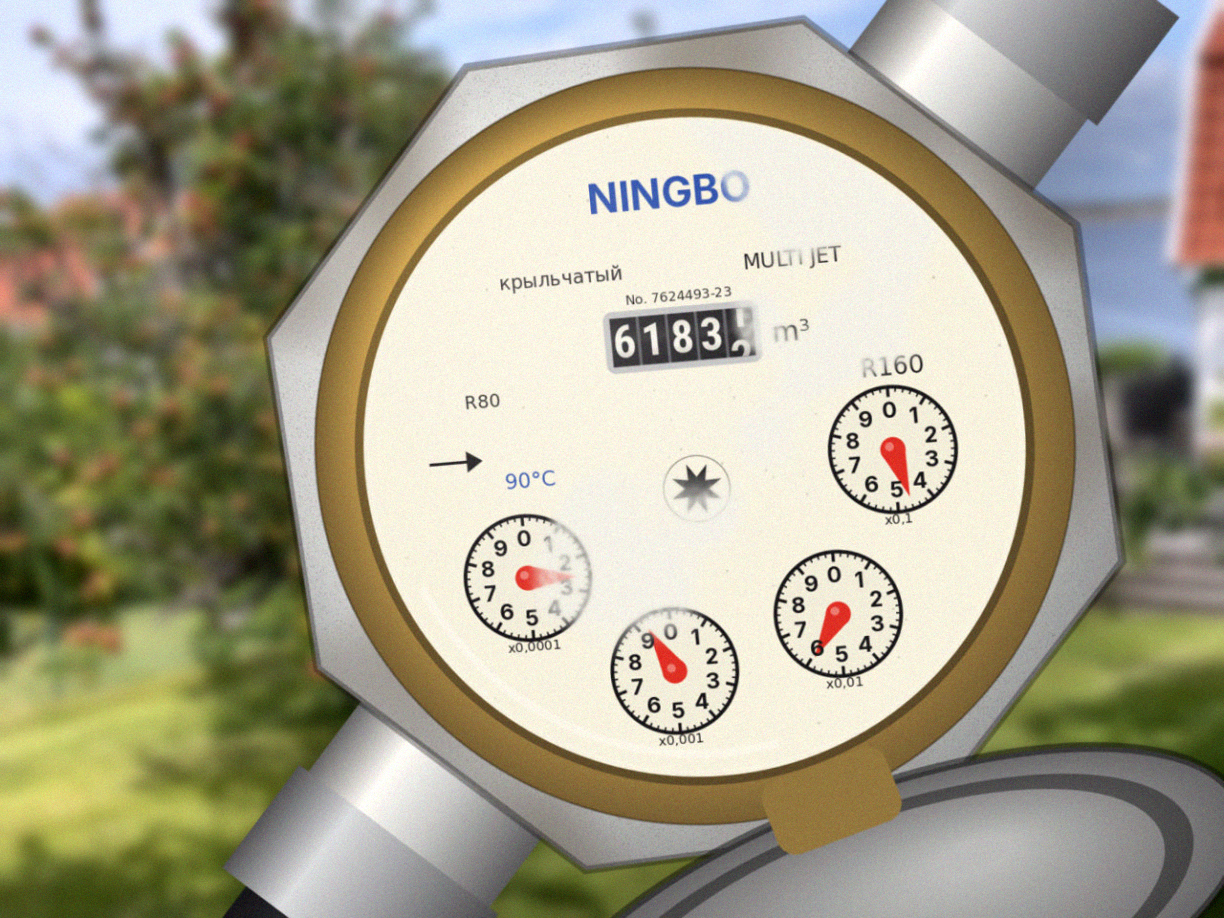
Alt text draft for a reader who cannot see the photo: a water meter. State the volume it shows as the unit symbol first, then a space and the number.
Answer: m³ 61831.4592
